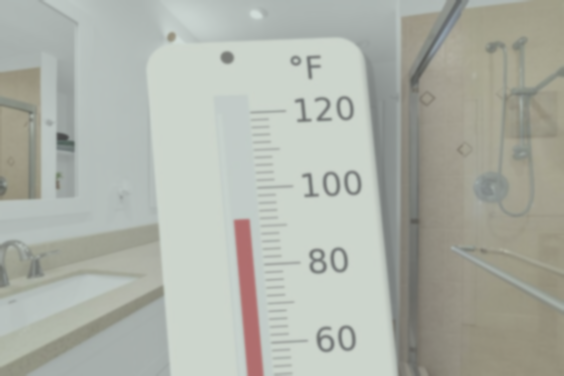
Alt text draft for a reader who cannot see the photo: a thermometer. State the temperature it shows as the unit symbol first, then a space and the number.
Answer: °F 92
